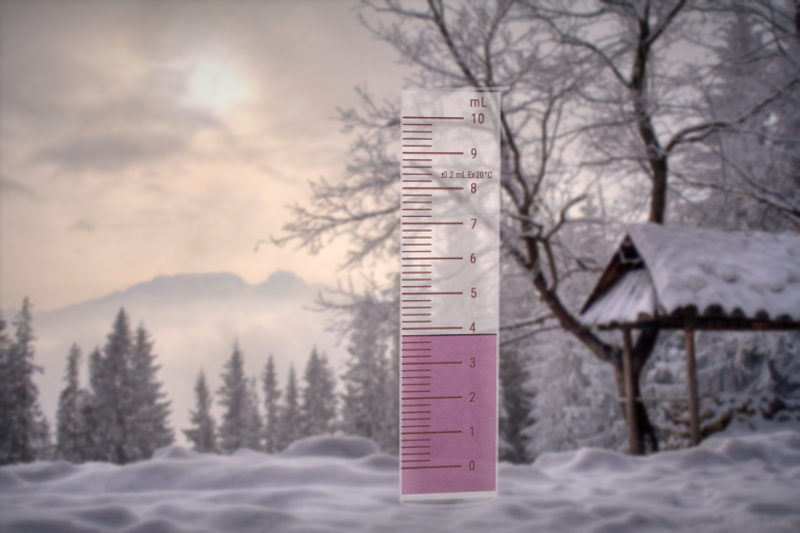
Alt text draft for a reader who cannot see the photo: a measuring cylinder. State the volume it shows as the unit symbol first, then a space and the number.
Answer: mL 3.8
